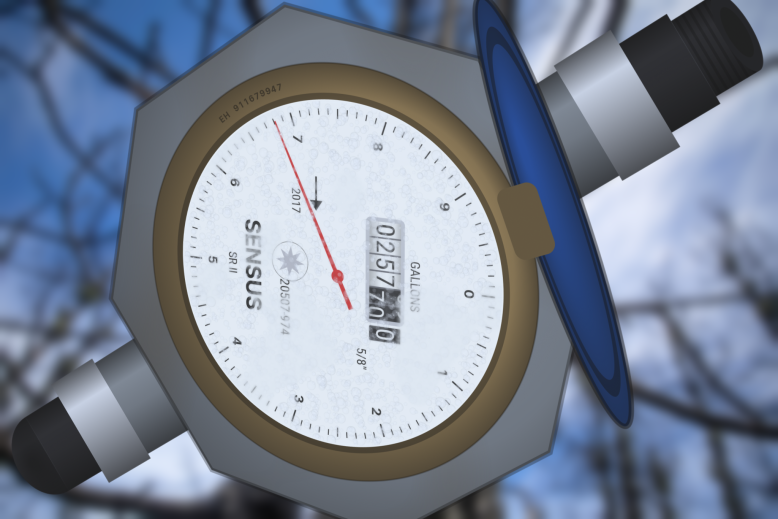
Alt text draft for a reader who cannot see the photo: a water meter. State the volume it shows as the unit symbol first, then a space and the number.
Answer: gal 257696.8
